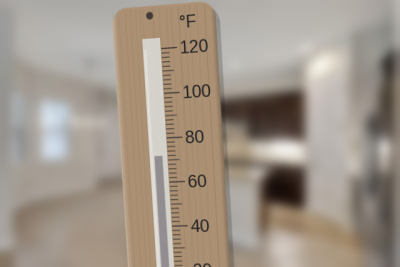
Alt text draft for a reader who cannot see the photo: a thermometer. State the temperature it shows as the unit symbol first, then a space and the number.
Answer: °F 72
